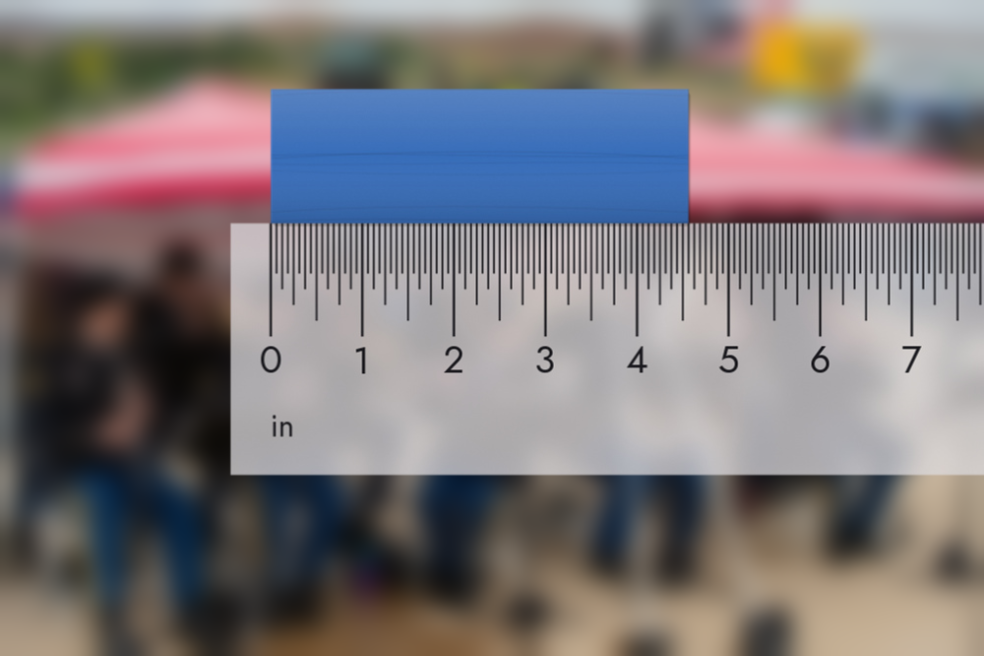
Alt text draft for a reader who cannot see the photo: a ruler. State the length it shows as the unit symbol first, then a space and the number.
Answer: in 4.5625
